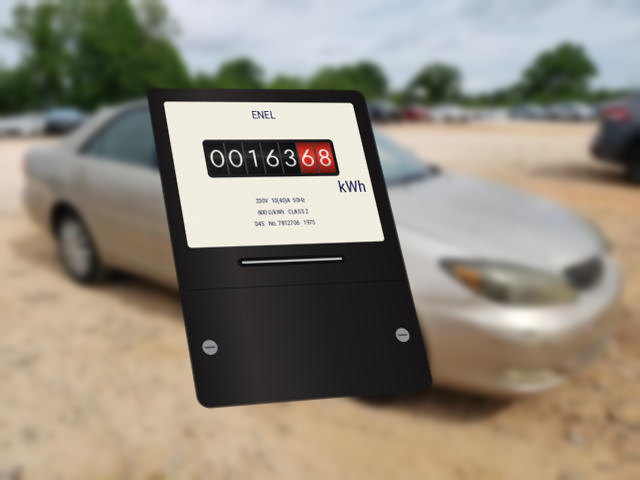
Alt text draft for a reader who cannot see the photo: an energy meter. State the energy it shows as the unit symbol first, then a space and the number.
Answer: kWh 163.68
